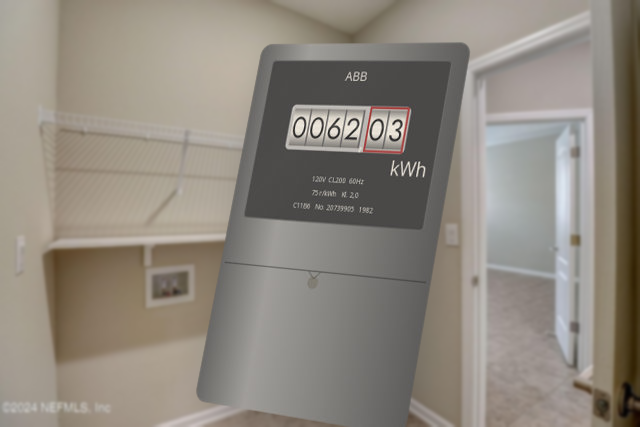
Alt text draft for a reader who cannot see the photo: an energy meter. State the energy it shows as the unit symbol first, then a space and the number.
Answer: kWh 62.03
